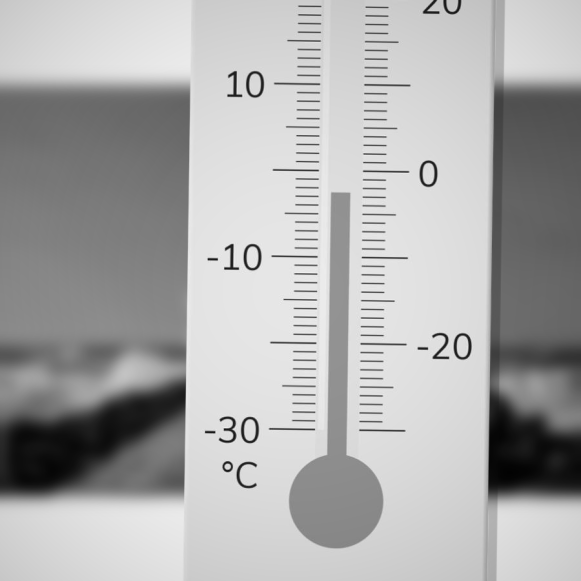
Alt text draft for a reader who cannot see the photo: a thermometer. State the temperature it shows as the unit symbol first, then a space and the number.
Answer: °C -2.5
